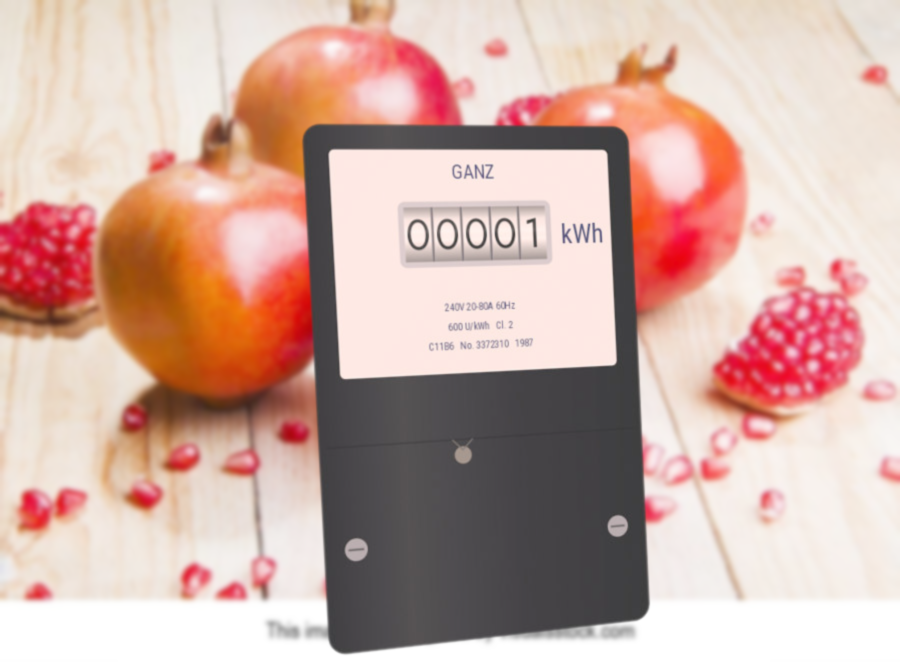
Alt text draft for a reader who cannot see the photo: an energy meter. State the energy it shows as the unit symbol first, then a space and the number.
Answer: kWh 1
